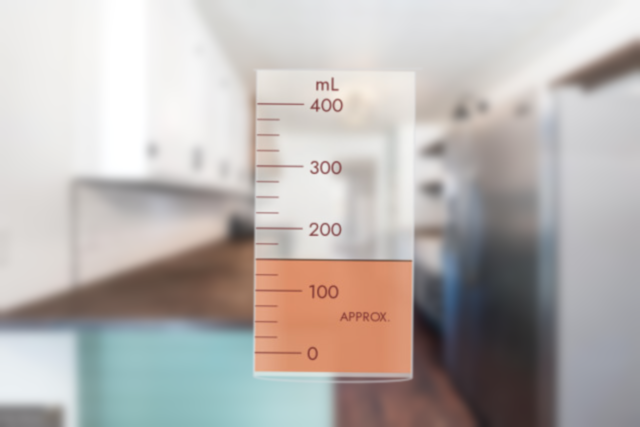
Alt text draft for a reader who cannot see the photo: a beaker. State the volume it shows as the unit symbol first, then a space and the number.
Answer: mL 150
